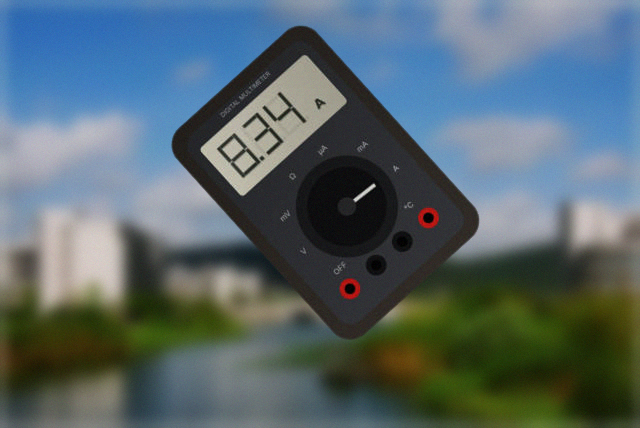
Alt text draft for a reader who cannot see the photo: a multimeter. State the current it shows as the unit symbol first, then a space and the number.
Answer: A 8.34
